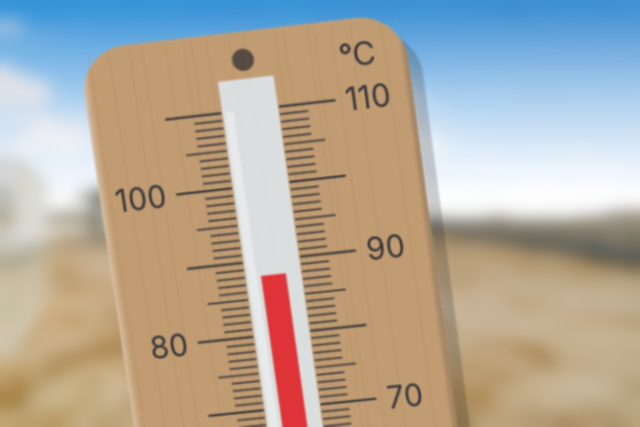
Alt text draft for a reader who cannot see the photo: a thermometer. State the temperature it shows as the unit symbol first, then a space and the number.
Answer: °C 88
